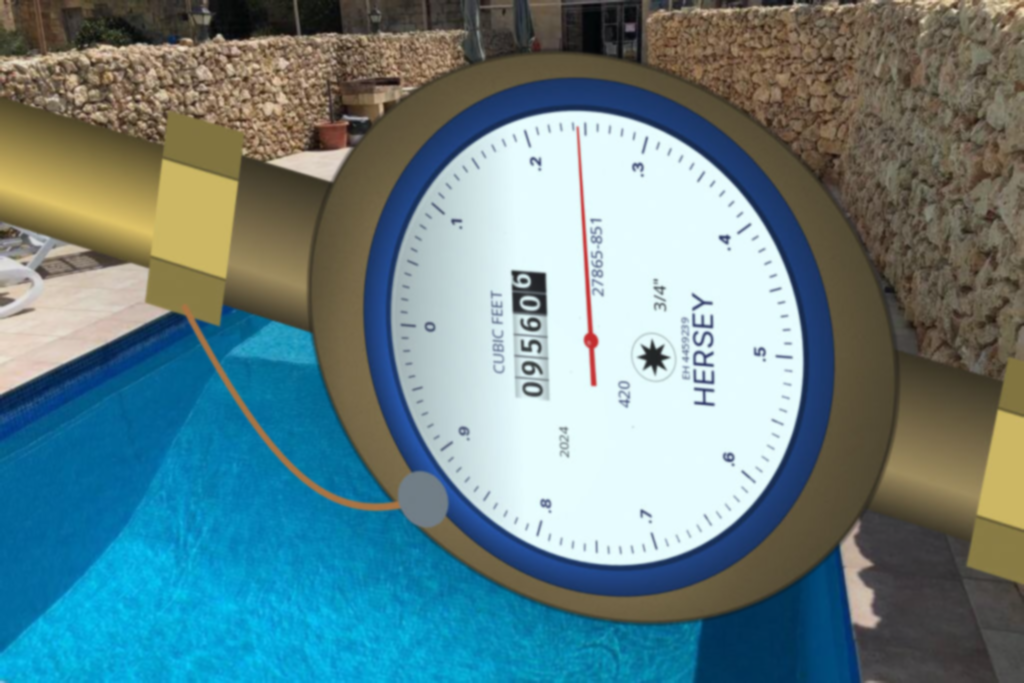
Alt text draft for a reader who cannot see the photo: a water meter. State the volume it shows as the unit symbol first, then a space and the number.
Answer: ft³ 95606.24
